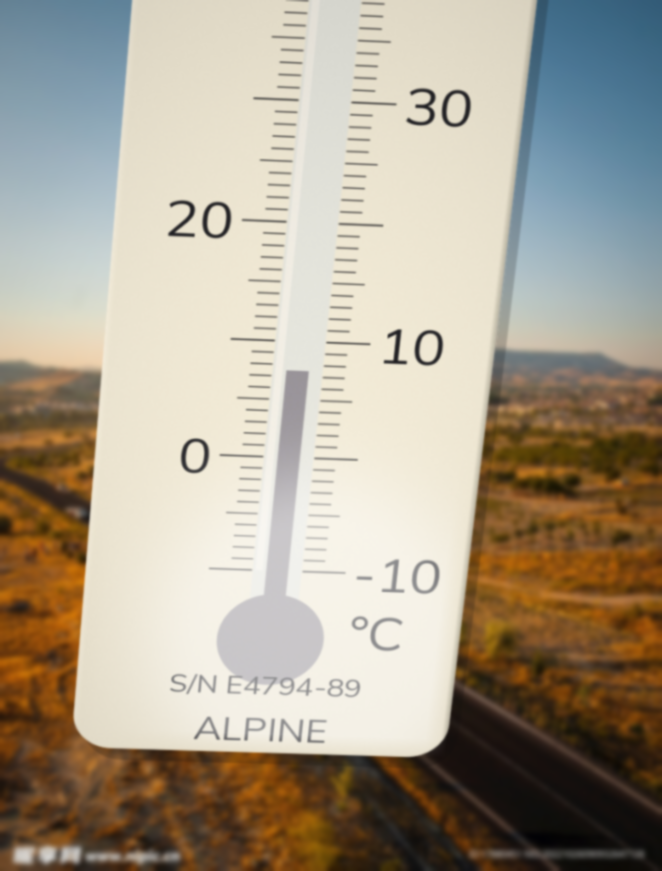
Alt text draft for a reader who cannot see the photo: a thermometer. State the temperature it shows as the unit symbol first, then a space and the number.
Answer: °C 7.5
